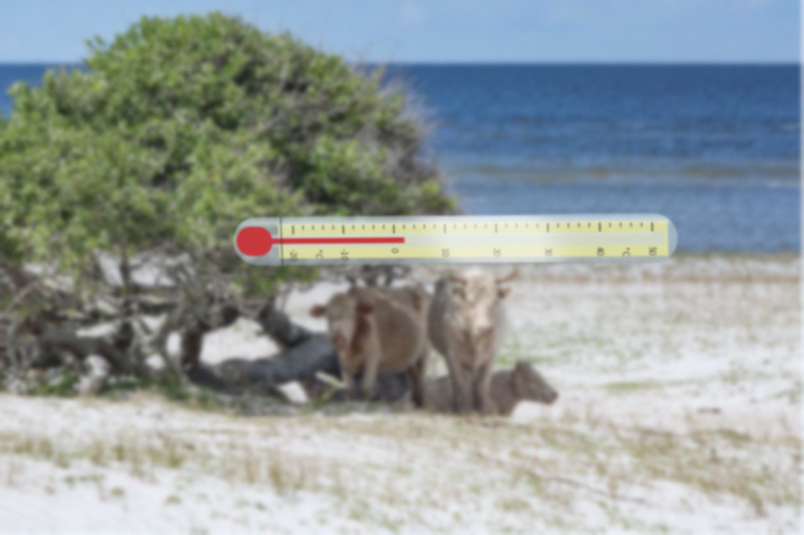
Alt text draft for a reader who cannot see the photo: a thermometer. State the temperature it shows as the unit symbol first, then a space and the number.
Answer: °C 2
